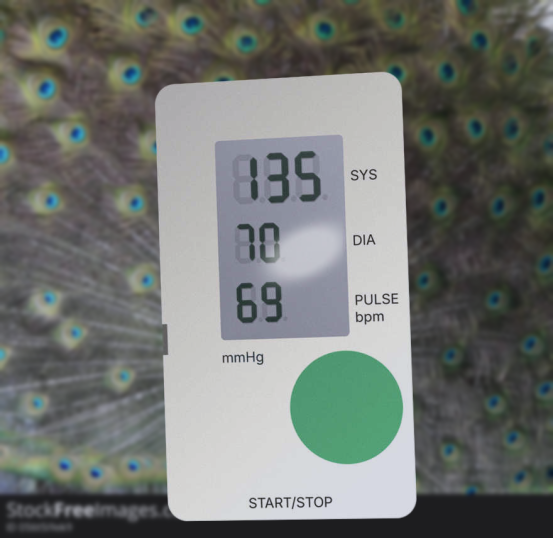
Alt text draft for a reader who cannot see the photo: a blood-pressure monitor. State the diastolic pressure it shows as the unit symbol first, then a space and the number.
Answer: mmHg 70
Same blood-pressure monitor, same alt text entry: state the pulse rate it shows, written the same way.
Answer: bpm 69
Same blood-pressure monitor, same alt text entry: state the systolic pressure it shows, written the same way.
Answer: mmHg 135
